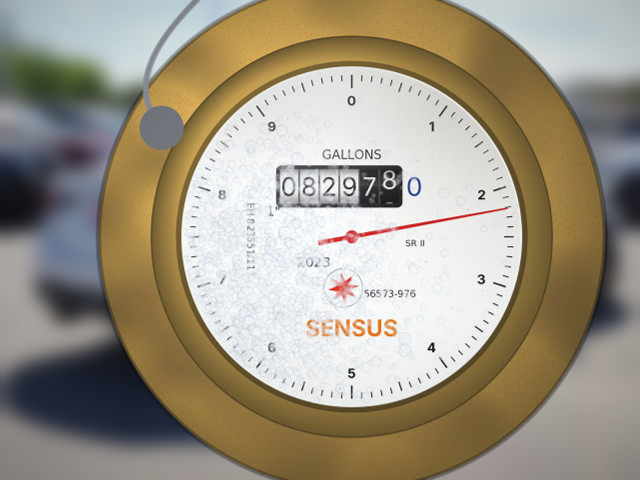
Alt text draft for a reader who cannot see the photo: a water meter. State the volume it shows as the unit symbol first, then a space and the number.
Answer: gal 829782.2
